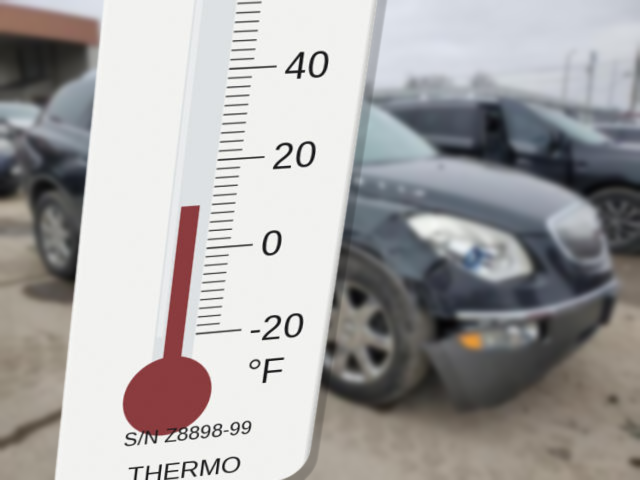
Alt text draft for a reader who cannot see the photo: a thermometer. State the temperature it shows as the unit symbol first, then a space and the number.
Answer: °F 10
